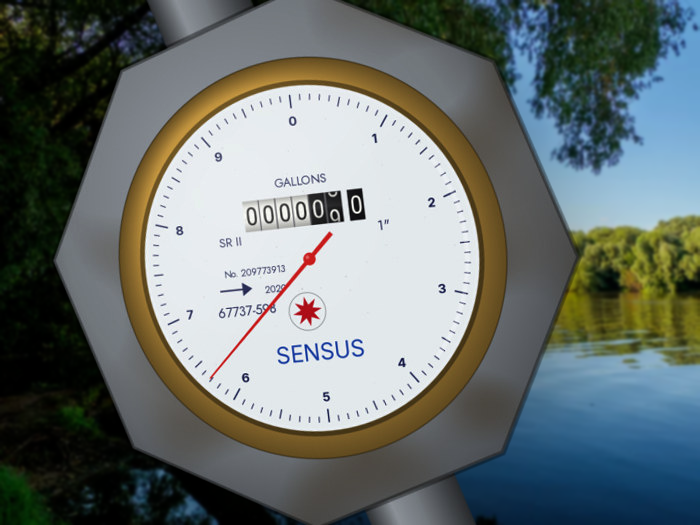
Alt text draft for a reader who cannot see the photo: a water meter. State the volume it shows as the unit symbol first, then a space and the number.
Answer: gal 86.3
